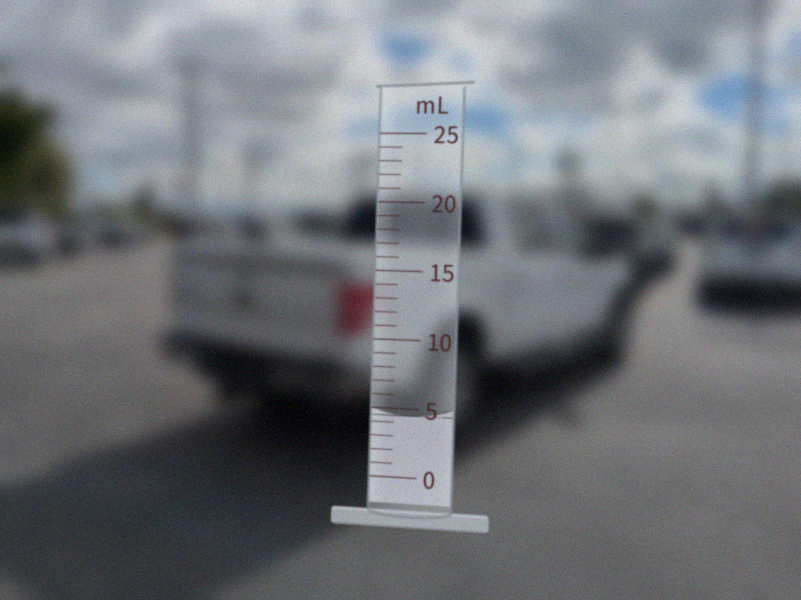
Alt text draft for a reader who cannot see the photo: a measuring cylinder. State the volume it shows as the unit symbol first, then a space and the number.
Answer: mL 4.5
